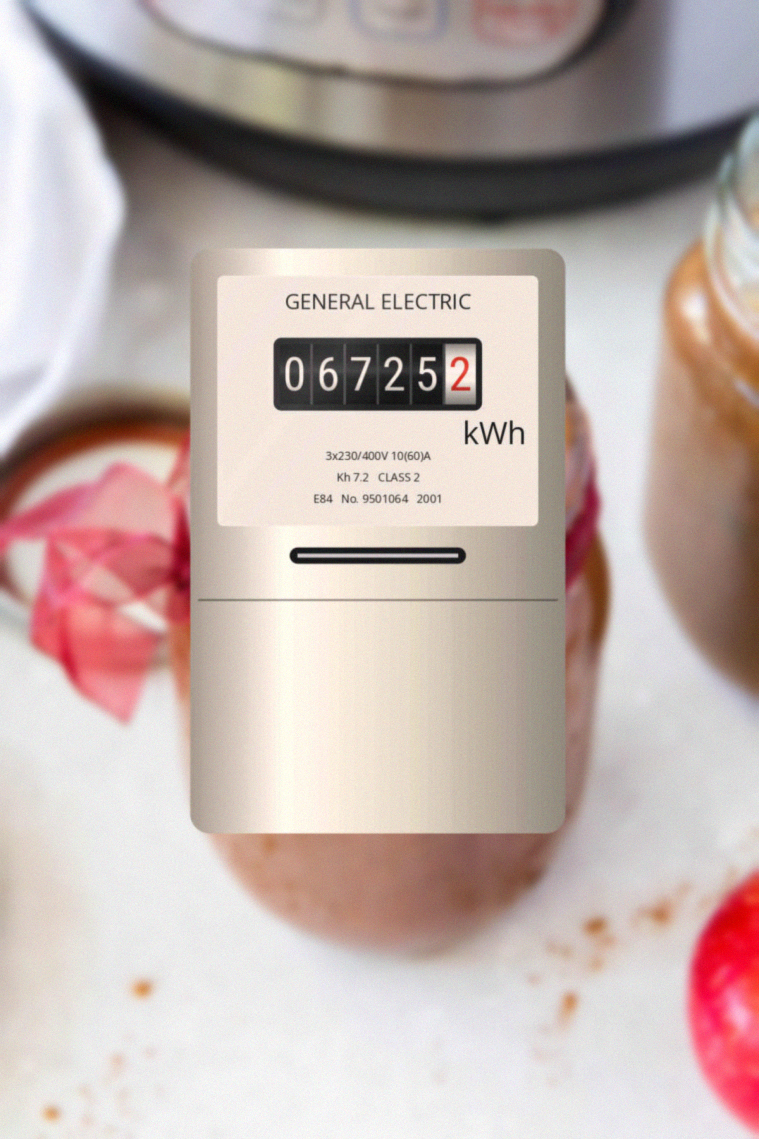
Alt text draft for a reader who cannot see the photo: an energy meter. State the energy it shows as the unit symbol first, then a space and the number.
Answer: kWh 6725.2
